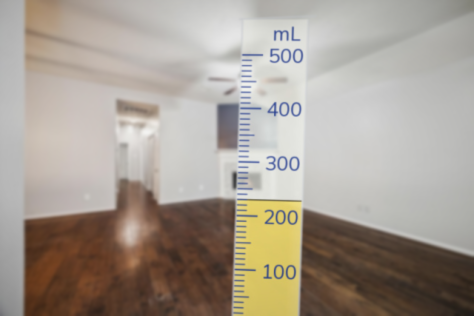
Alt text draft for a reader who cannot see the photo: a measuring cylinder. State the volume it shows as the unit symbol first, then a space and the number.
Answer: mL 230
